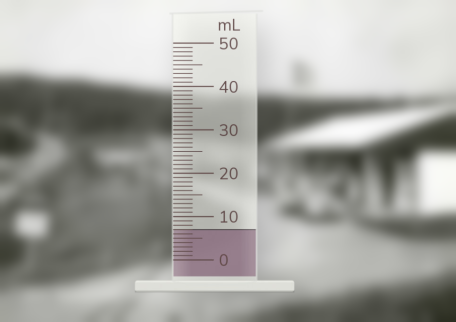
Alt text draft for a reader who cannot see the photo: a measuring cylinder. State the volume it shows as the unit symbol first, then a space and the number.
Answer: mL 7
